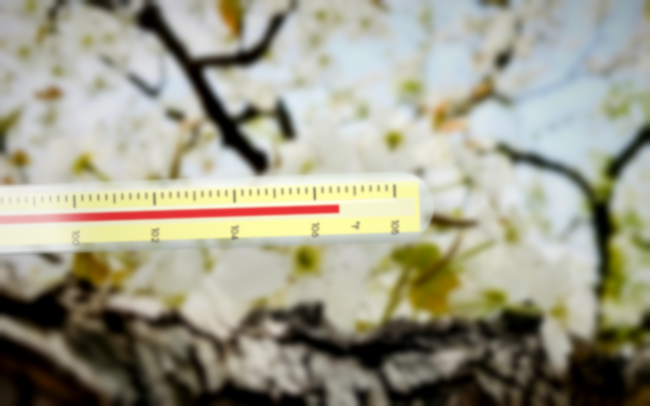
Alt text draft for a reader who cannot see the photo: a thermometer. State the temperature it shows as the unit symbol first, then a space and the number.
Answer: °F 106.6
